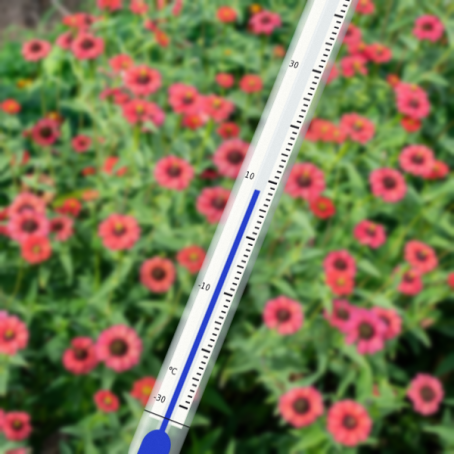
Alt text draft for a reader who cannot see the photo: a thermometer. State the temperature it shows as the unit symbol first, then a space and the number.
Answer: °C 8
